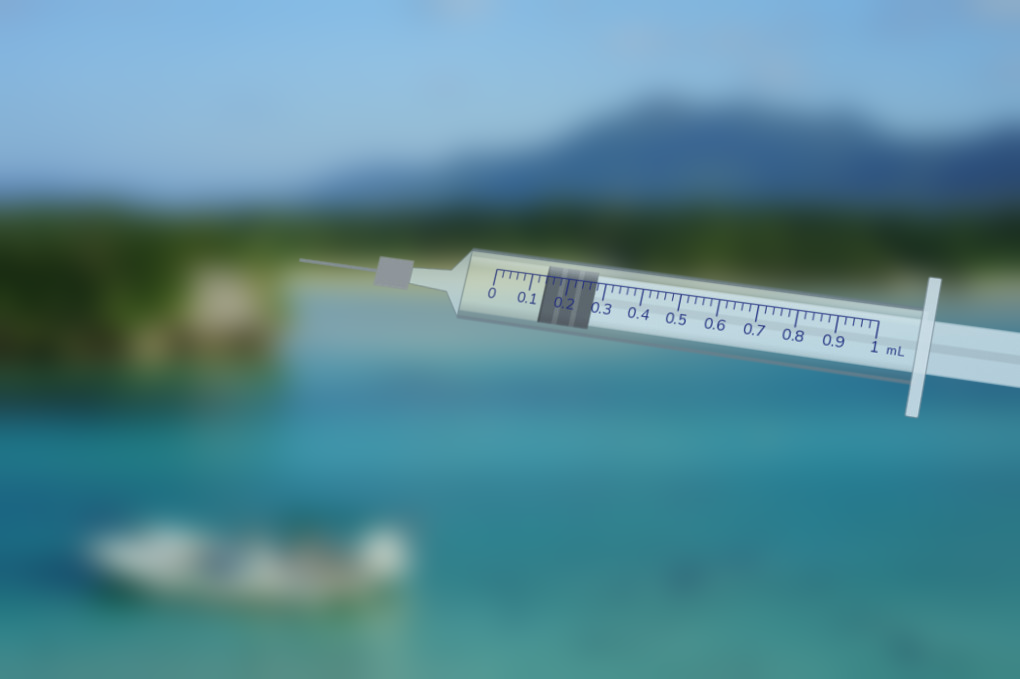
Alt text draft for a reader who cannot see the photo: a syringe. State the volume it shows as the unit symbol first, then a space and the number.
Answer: mL 0.14
